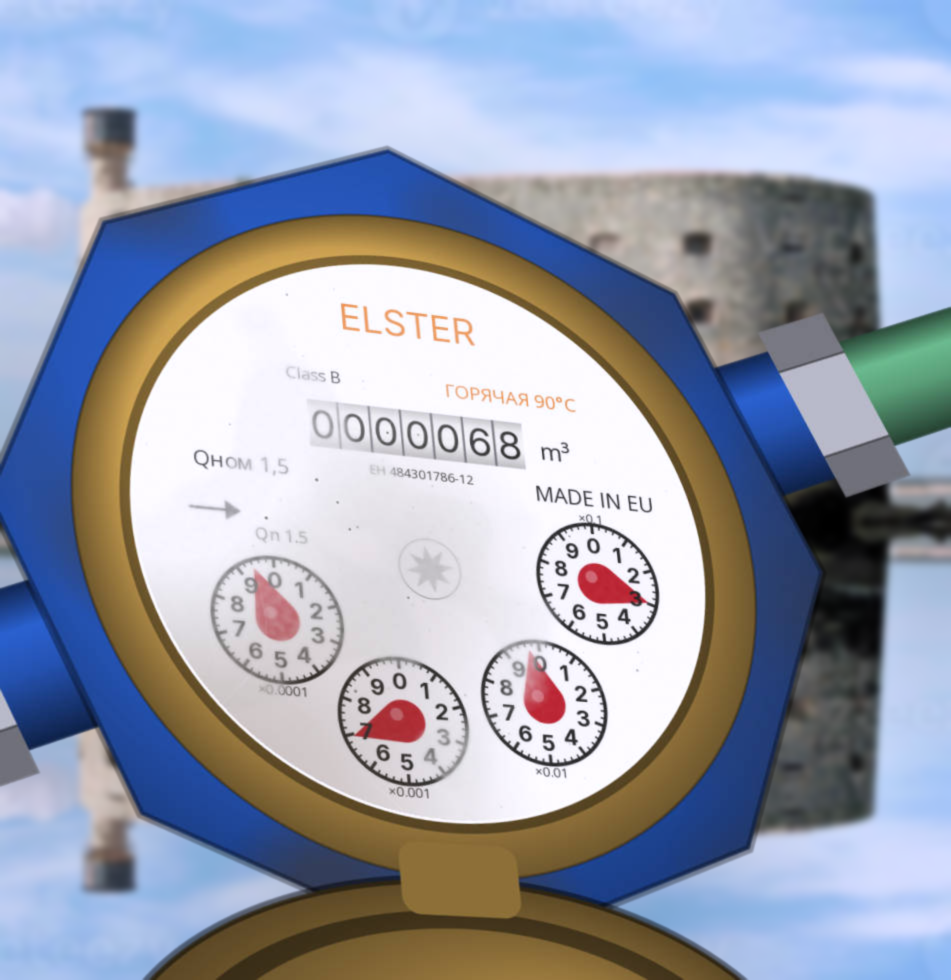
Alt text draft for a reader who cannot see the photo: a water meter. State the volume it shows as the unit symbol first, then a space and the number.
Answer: m³ 68.2969
